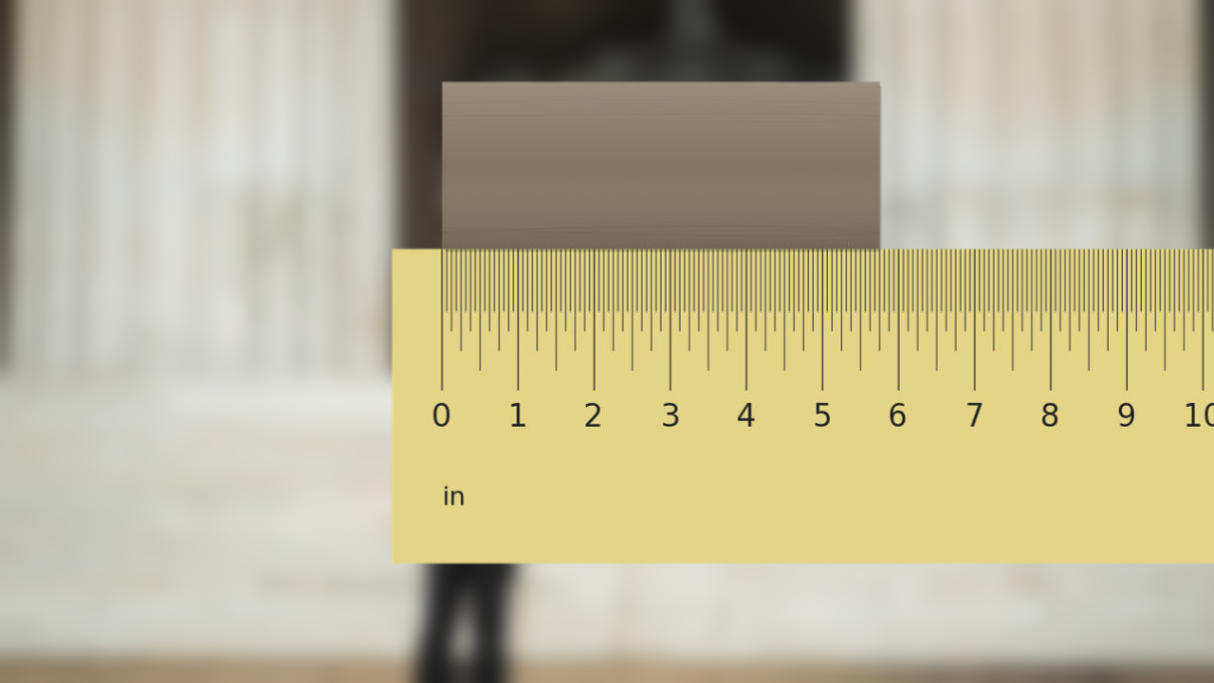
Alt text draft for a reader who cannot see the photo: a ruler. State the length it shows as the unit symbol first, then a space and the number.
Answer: in 5.75
